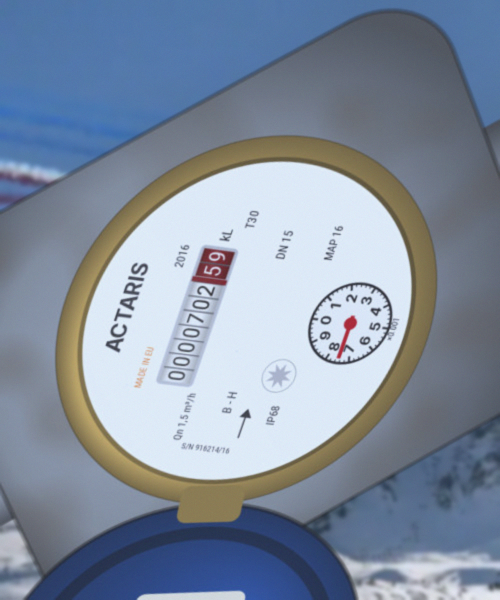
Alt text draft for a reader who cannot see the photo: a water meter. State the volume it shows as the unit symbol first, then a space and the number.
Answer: kL 702.597
